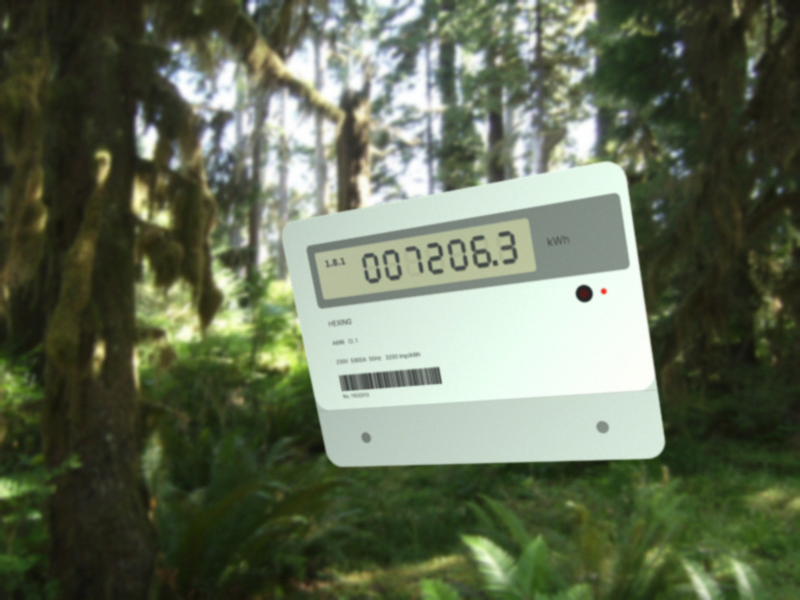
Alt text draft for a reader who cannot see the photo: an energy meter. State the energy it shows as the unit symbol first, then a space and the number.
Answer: kWh 7206.3
